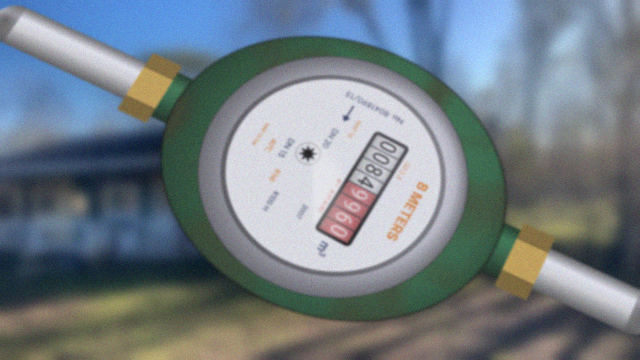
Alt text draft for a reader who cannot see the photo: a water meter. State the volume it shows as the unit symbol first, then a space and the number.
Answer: m³ 84.9960
